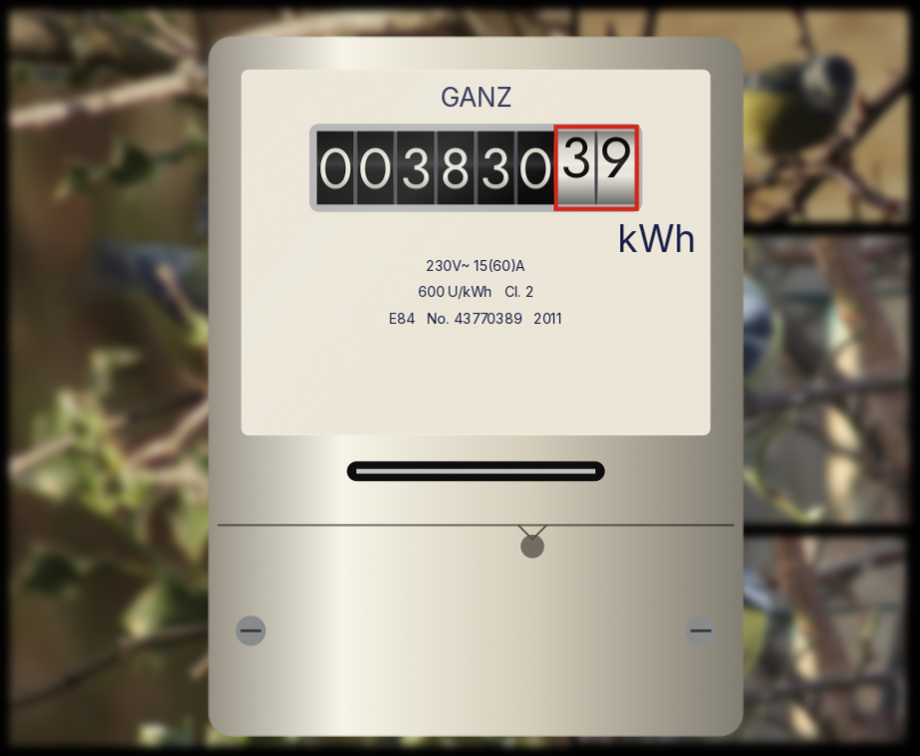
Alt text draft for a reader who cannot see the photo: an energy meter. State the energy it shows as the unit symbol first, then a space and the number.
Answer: kWh 3830.39
